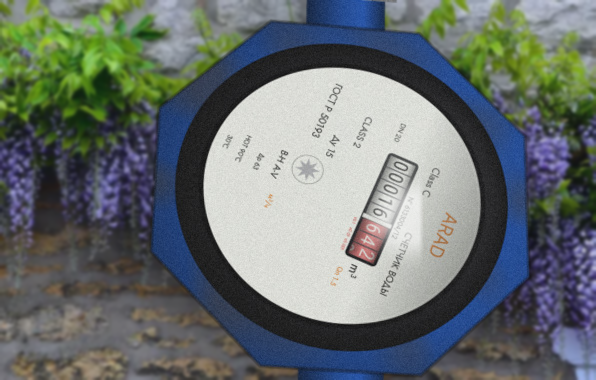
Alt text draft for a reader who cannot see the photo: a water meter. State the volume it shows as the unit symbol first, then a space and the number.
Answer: m³ 16.642
